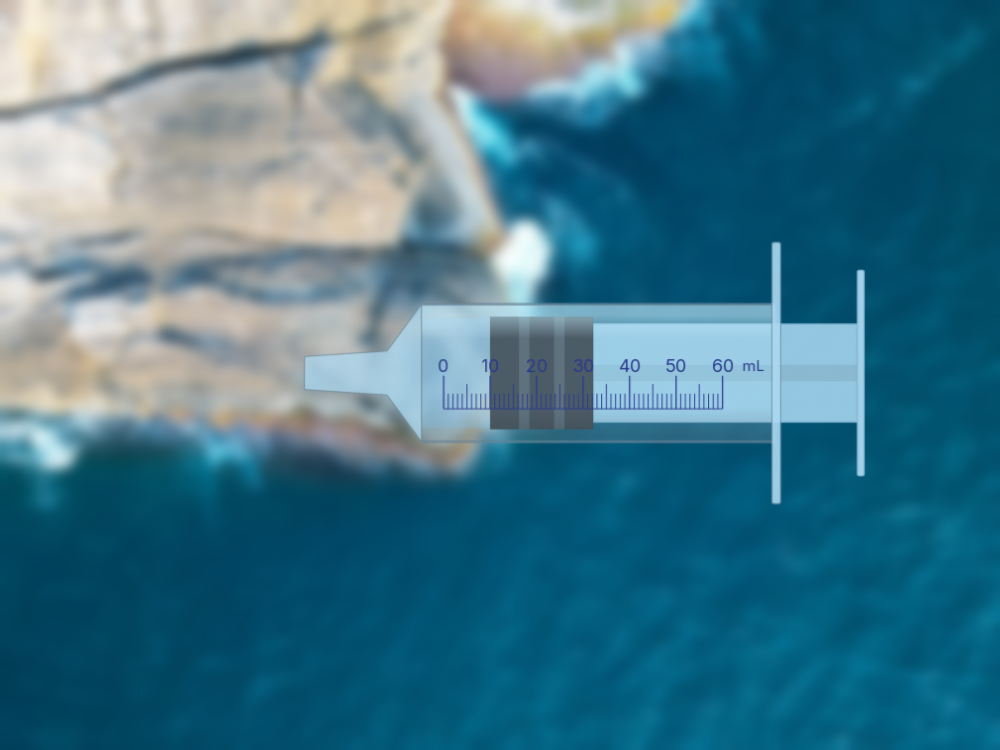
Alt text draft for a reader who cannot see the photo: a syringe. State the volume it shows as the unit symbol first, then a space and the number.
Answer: mL 10
